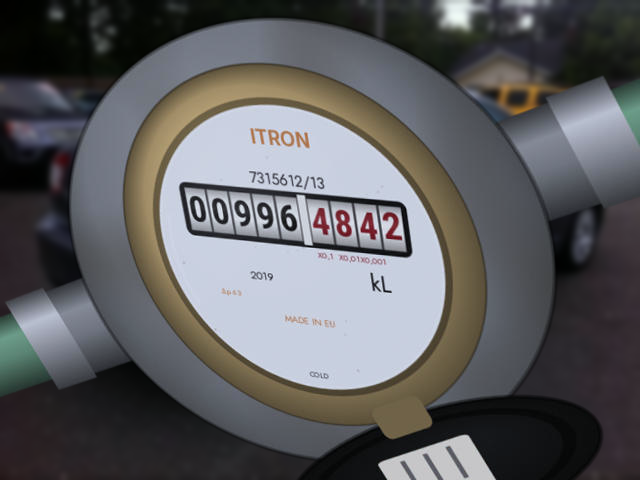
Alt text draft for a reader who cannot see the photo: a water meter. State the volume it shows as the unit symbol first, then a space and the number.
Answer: kL 996.4842
